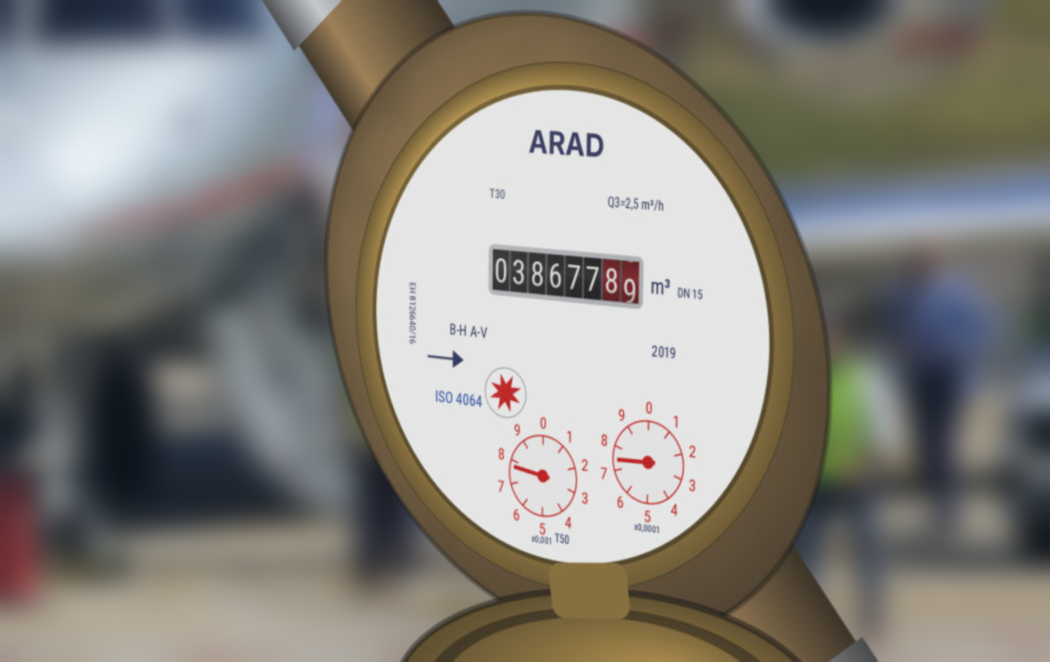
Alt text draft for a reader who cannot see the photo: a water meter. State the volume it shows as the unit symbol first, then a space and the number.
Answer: m³ 38677.8877
